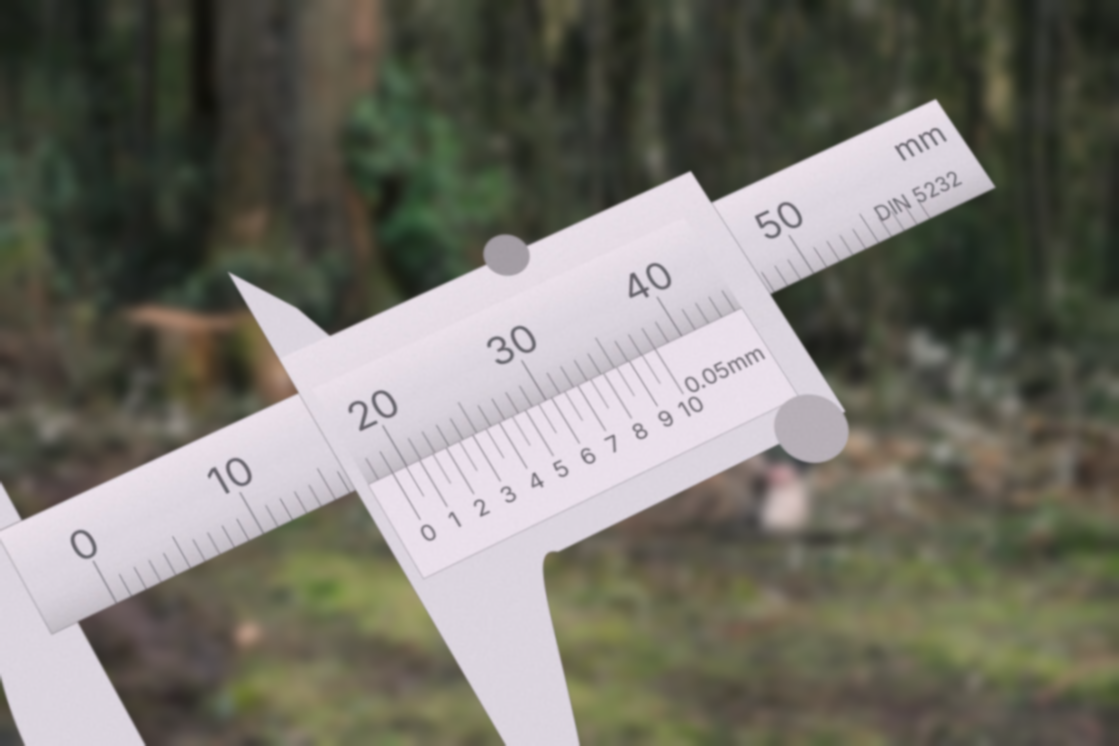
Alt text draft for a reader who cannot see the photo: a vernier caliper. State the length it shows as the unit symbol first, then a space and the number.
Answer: mm 19.0
